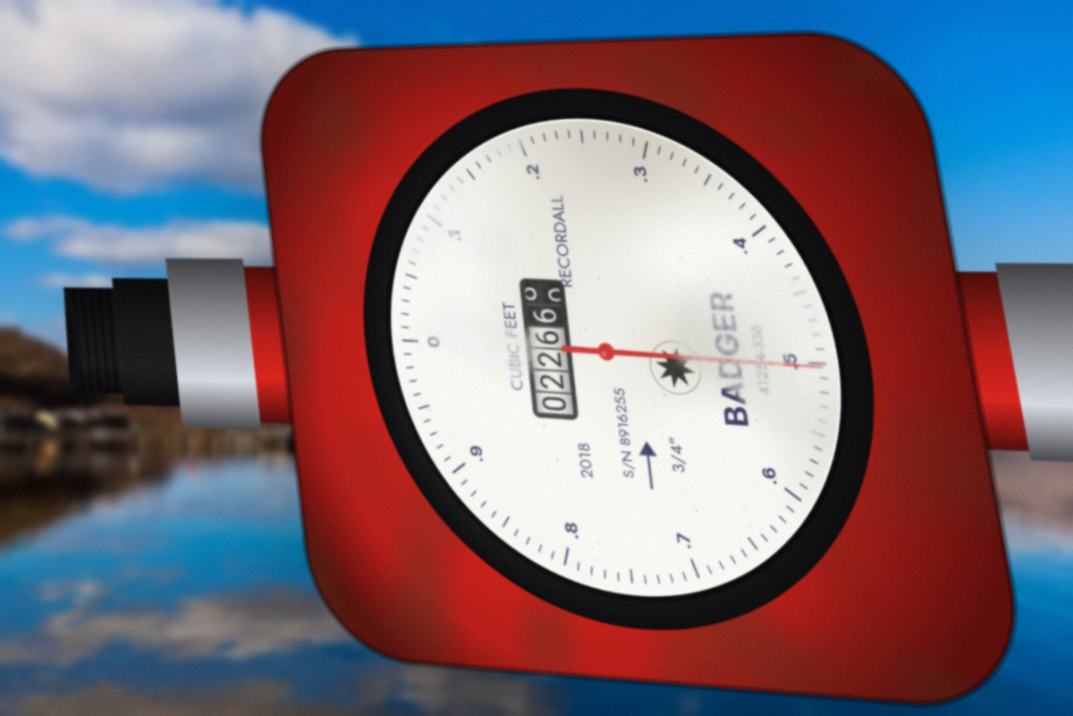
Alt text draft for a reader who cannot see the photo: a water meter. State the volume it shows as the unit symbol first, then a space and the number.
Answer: ft³ 22668.50
